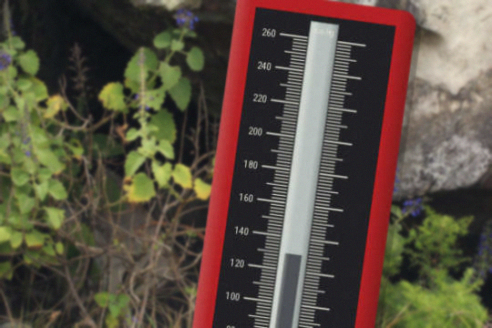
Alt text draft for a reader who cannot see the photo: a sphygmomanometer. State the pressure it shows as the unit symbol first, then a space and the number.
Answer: mmHg 130
